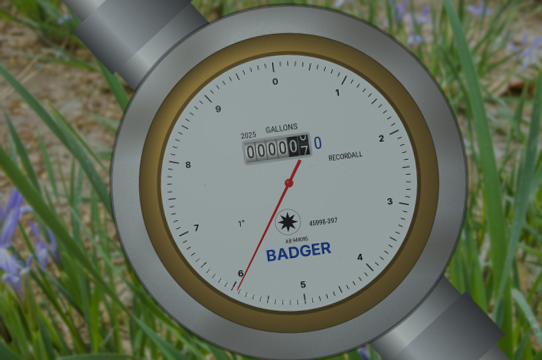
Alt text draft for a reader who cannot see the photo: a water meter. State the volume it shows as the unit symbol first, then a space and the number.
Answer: gal 65.9
